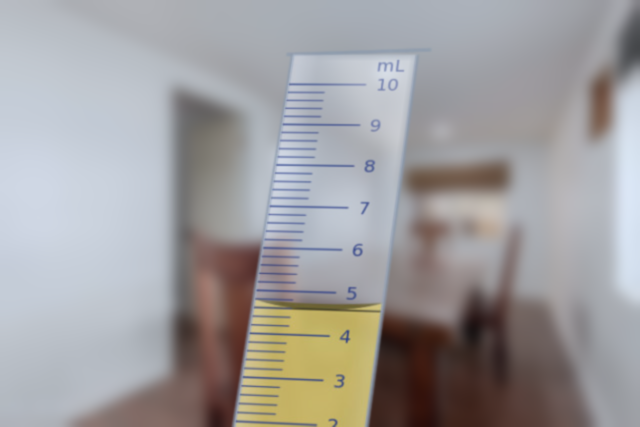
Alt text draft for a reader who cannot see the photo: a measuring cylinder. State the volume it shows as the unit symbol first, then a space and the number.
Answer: mL 4.6
